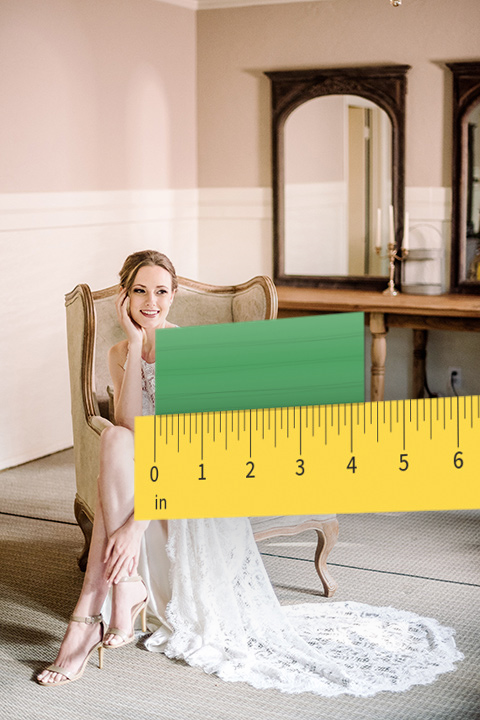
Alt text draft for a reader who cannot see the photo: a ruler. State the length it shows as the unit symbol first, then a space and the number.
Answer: in 4.25
